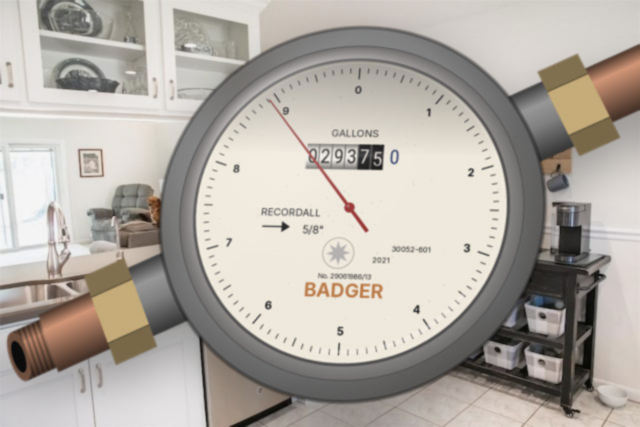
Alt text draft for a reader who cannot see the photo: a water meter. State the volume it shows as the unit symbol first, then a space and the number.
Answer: gal 293748.9
